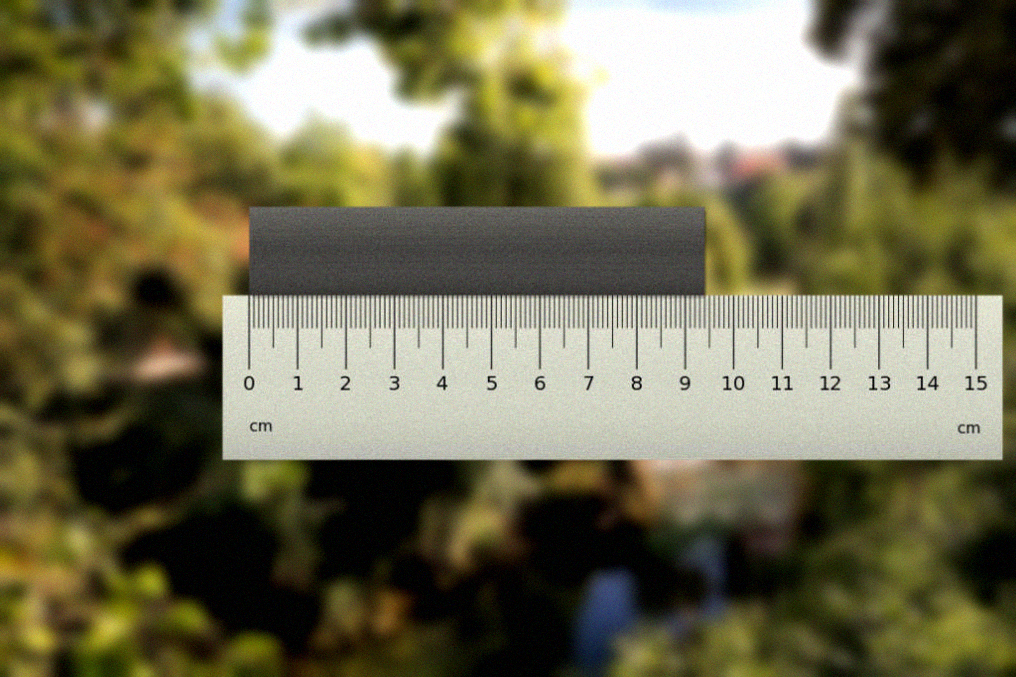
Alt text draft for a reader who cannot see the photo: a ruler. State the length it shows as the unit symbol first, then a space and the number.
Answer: cm 9.4
